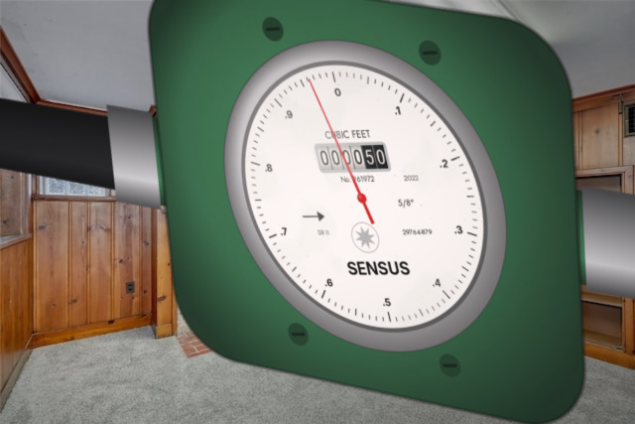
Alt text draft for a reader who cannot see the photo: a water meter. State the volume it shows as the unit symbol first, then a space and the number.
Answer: ft³ 49.96
